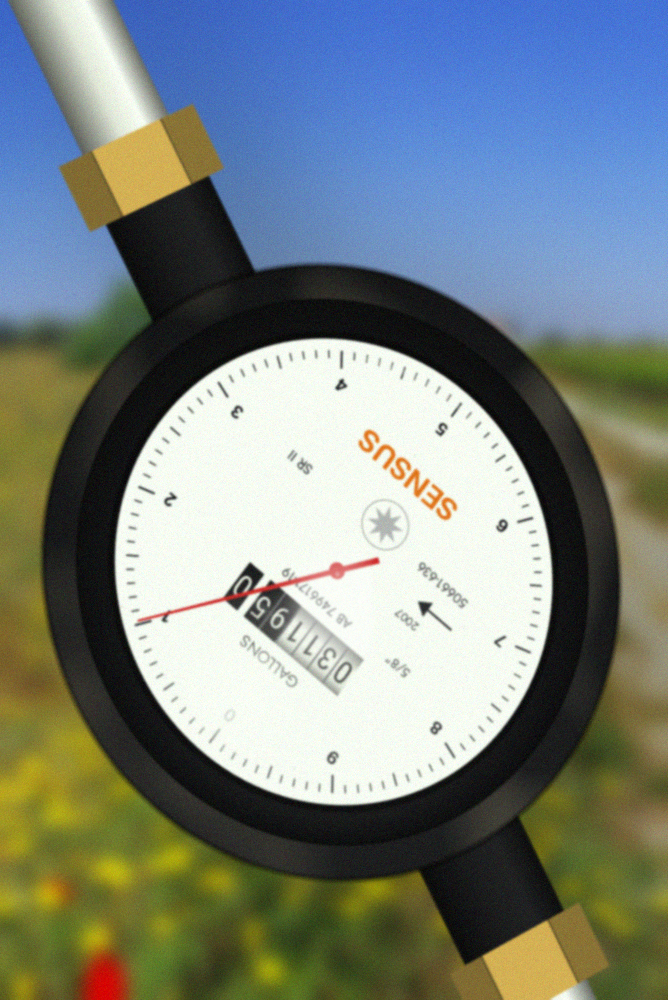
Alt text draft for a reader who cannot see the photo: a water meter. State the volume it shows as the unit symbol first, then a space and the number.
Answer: gal 311951.0
